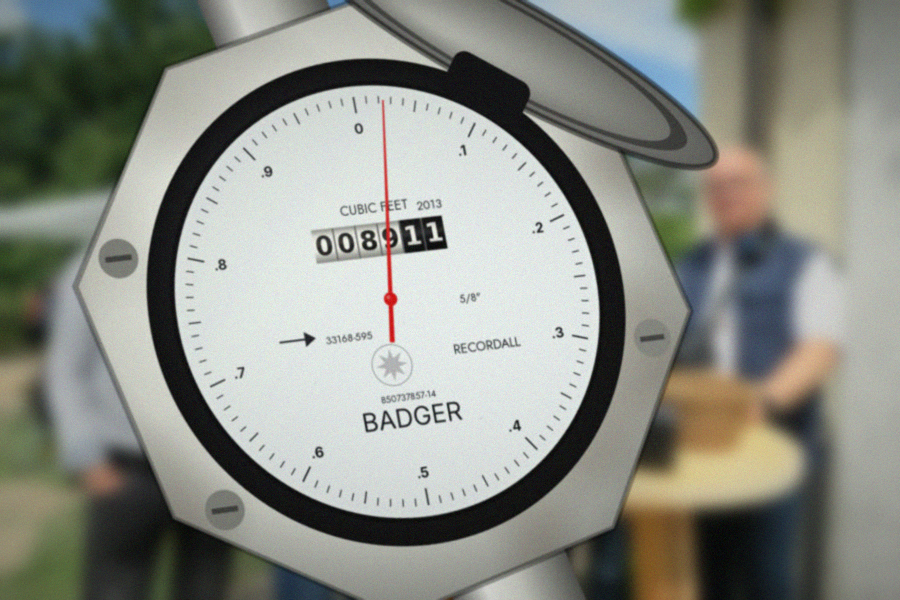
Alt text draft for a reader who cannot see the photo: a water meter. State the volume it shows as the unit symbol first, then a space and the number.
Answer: ft³ 8911.02
